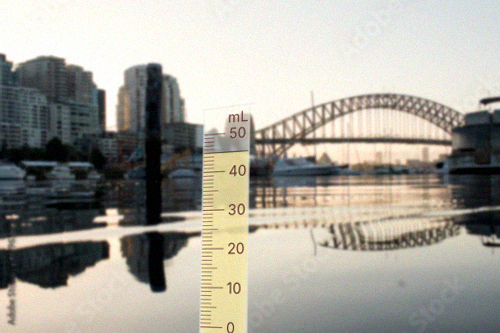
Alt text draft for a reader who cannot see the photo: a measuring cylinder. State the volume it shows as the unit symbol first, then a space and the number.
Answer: mL 45
